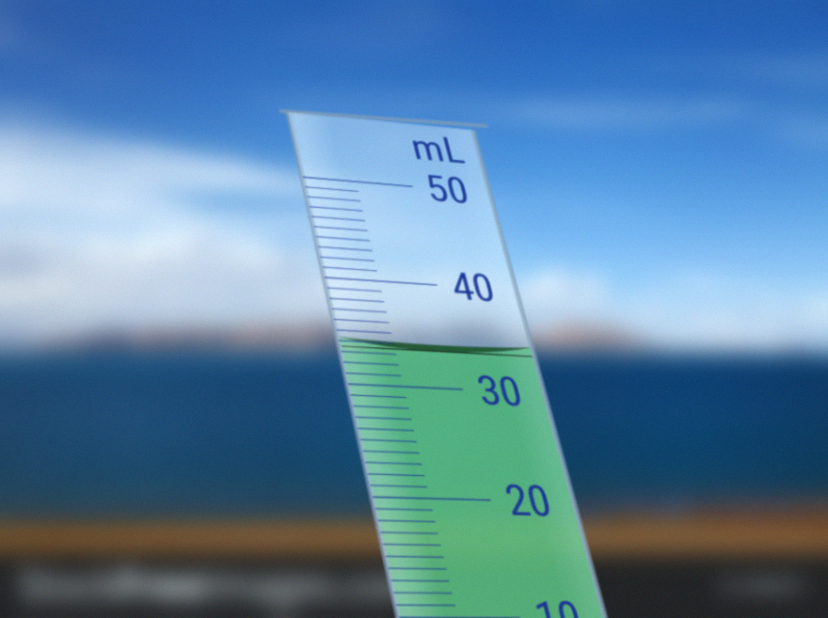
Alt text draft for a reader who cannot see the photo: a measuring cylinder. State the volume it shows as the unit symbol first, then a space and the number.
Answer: mL 33.5
